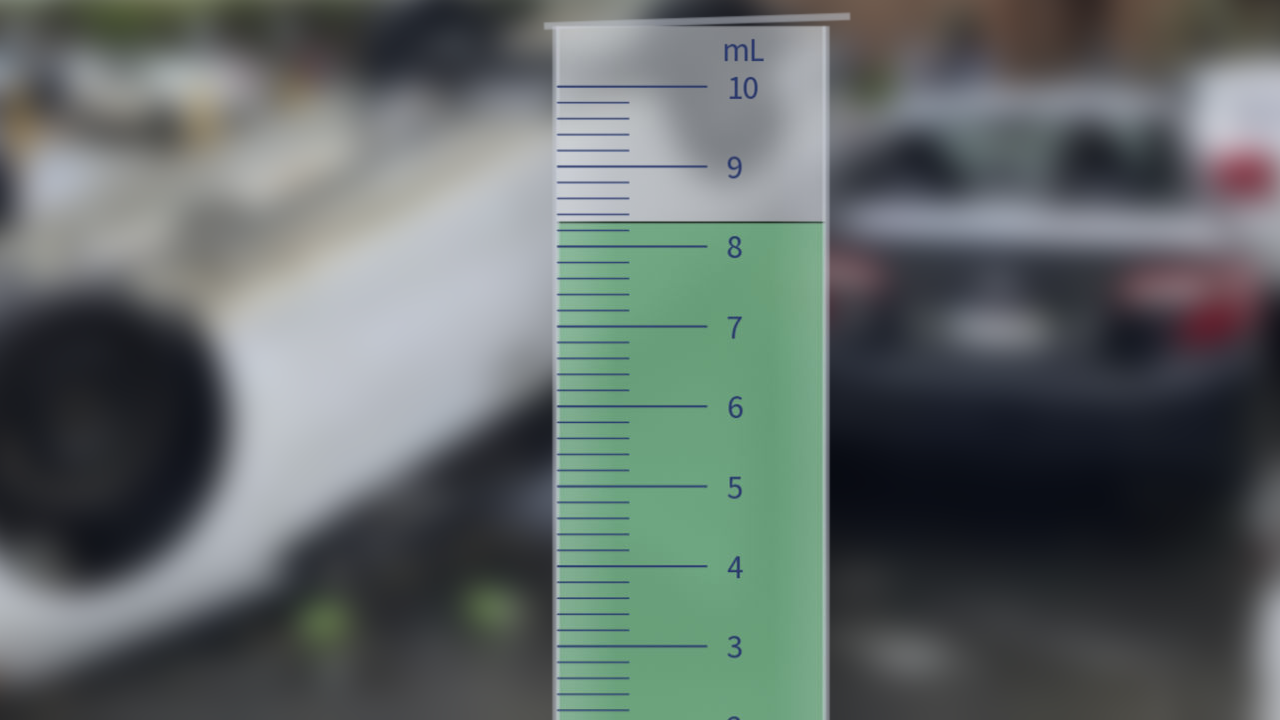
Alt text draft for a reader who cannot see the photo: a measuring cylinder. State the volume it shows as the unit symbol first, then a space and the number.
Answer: mL 8.3
